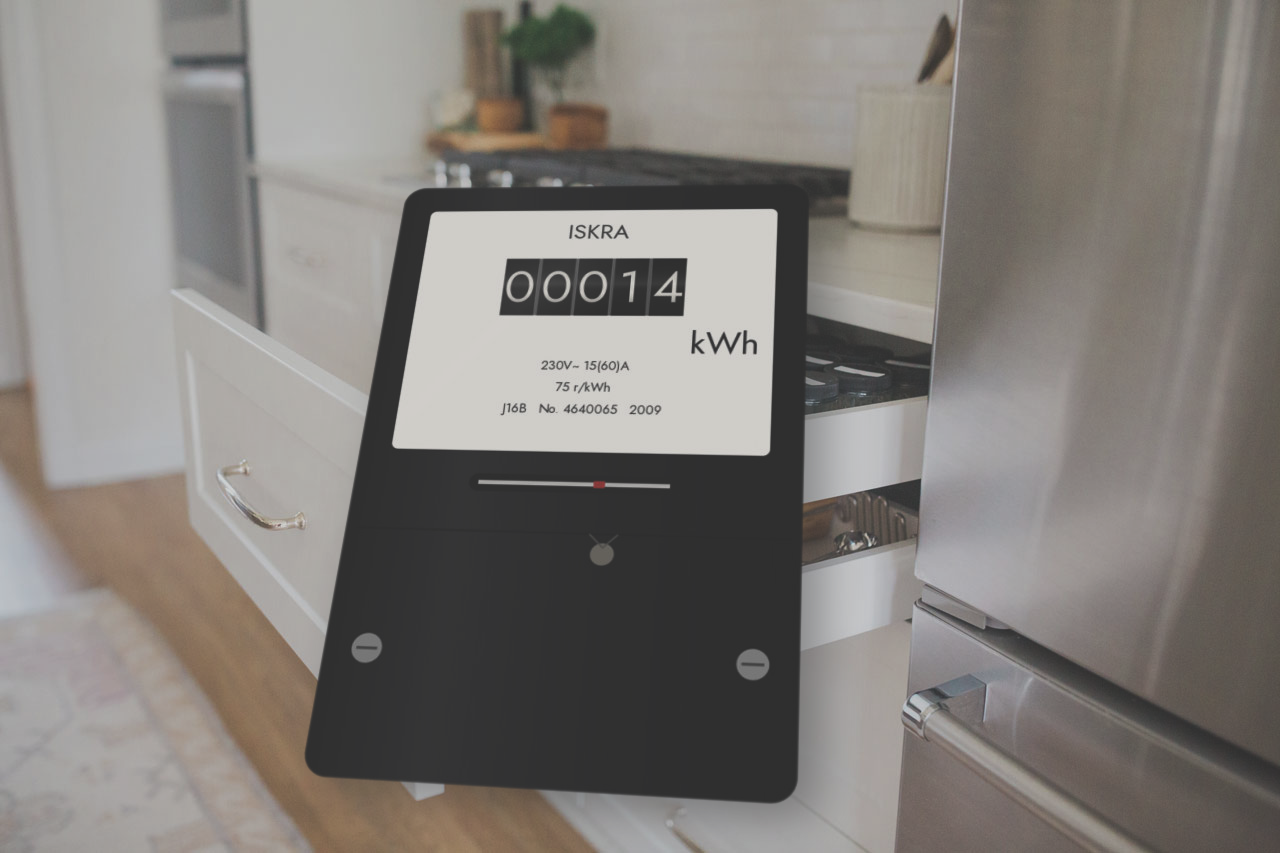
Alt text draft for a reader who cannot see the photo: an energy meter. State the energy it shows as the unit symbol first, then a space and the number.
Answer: kWh 14
